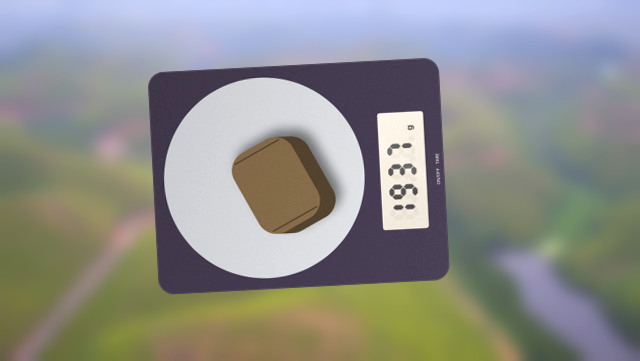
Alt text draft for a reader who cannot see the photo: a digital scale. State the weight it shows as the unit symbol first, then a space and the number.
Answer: g 1937
